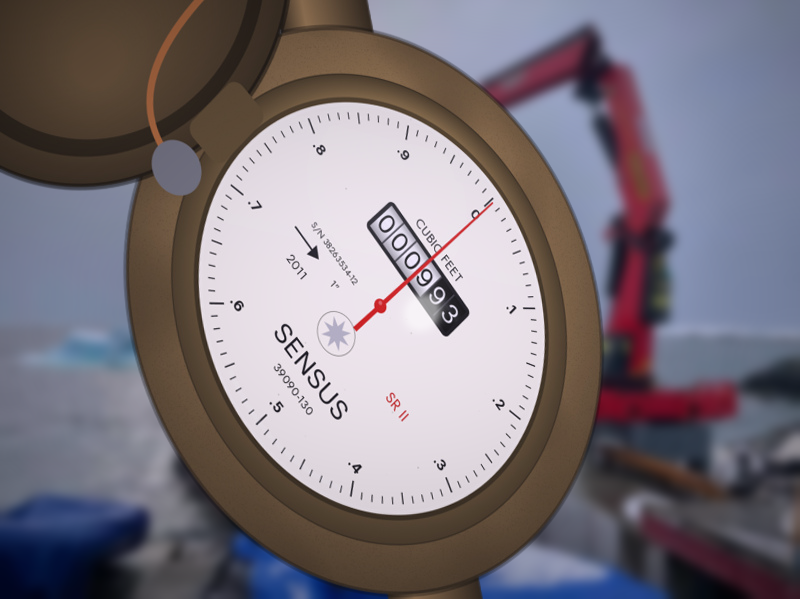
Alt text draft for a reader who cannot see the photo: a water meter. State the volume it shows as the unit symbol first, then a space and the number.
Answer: ft³ 993.00
